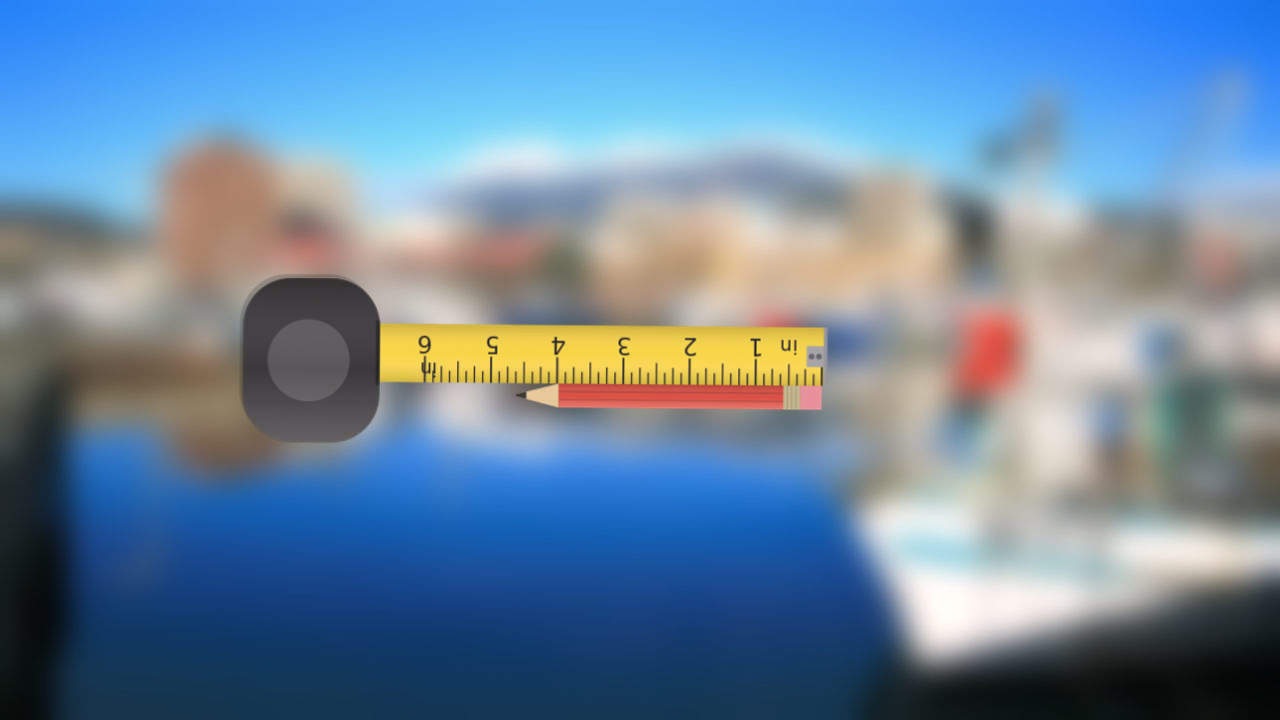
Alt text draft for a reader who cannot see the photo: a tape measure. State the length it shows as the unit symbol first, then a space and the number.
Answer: in 4.625
